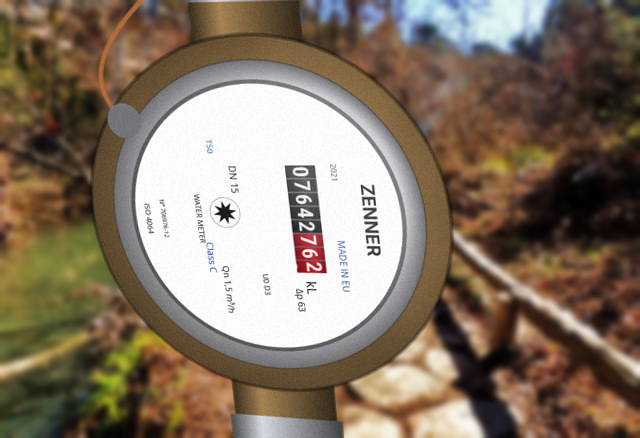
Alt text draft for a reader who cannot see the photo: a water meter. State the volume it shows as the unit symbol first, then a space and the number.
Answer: kL 7642.762
